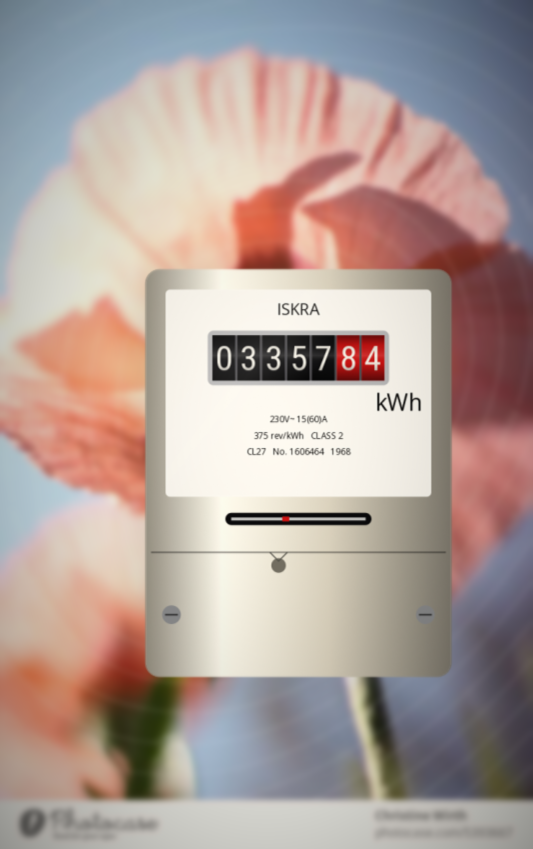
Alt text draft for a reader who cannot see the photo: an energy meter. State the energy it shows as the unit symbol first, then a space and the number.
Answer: kWh 3357.84
